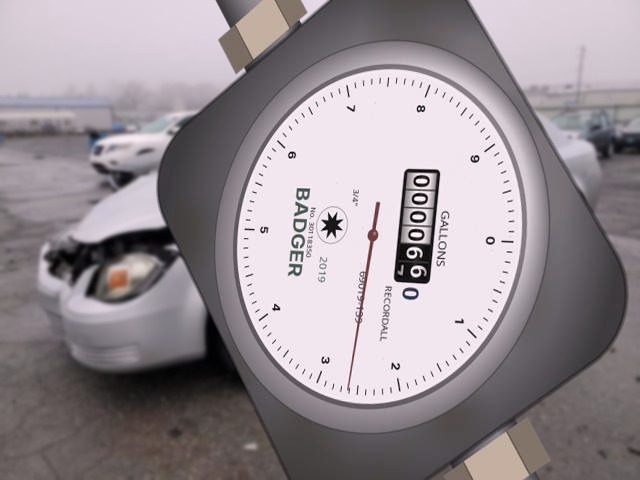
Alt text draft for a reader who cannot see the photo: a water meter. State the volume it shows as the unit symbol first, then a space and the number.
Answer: gal 662.6
